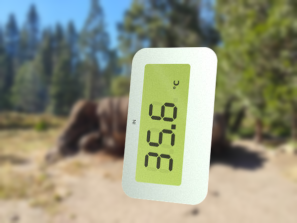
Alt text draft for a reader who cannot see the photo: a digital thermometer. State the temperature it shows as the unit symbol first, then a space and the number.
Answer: °C 35.6
